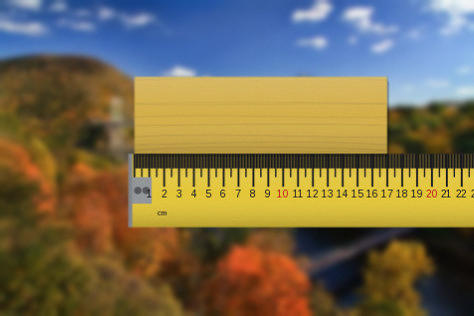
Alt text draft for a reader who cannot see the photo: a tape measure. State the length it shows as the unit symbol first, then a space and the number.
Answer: cm 17
